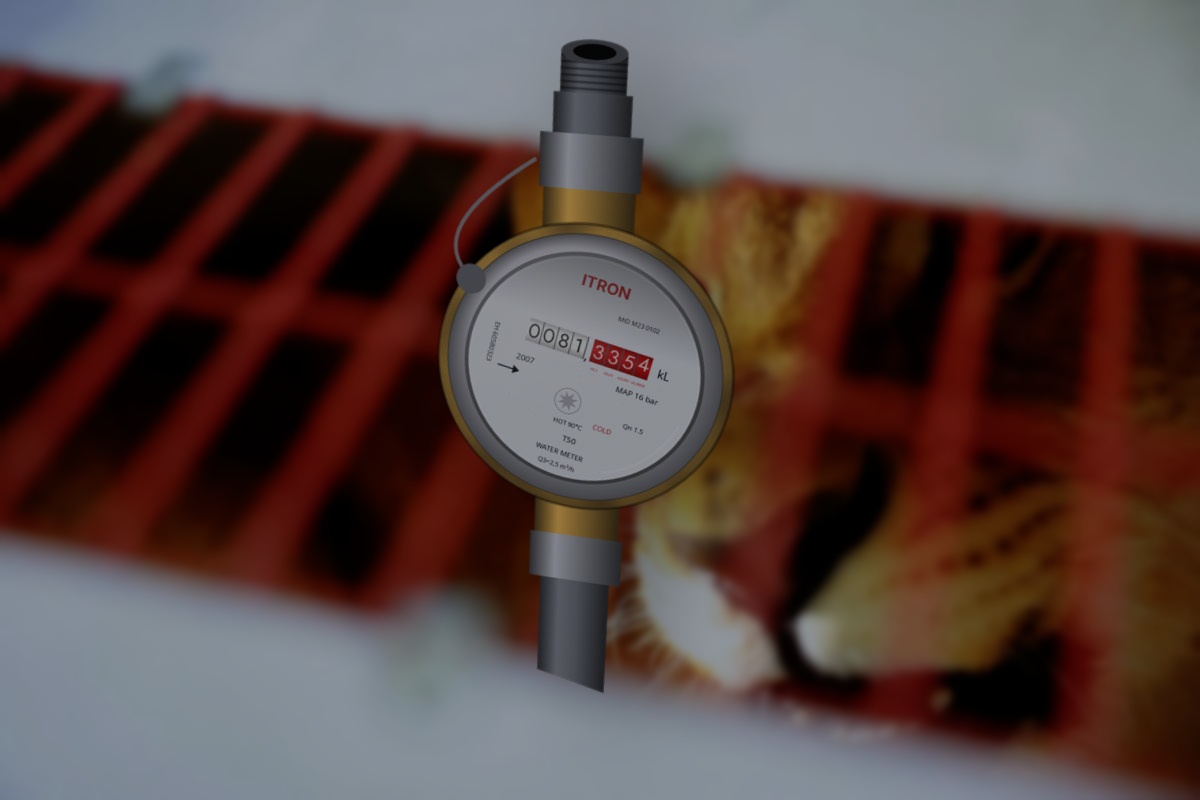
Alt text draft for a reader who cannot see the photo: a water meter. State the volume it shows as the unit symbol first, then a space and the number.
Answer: kL 81.3354
